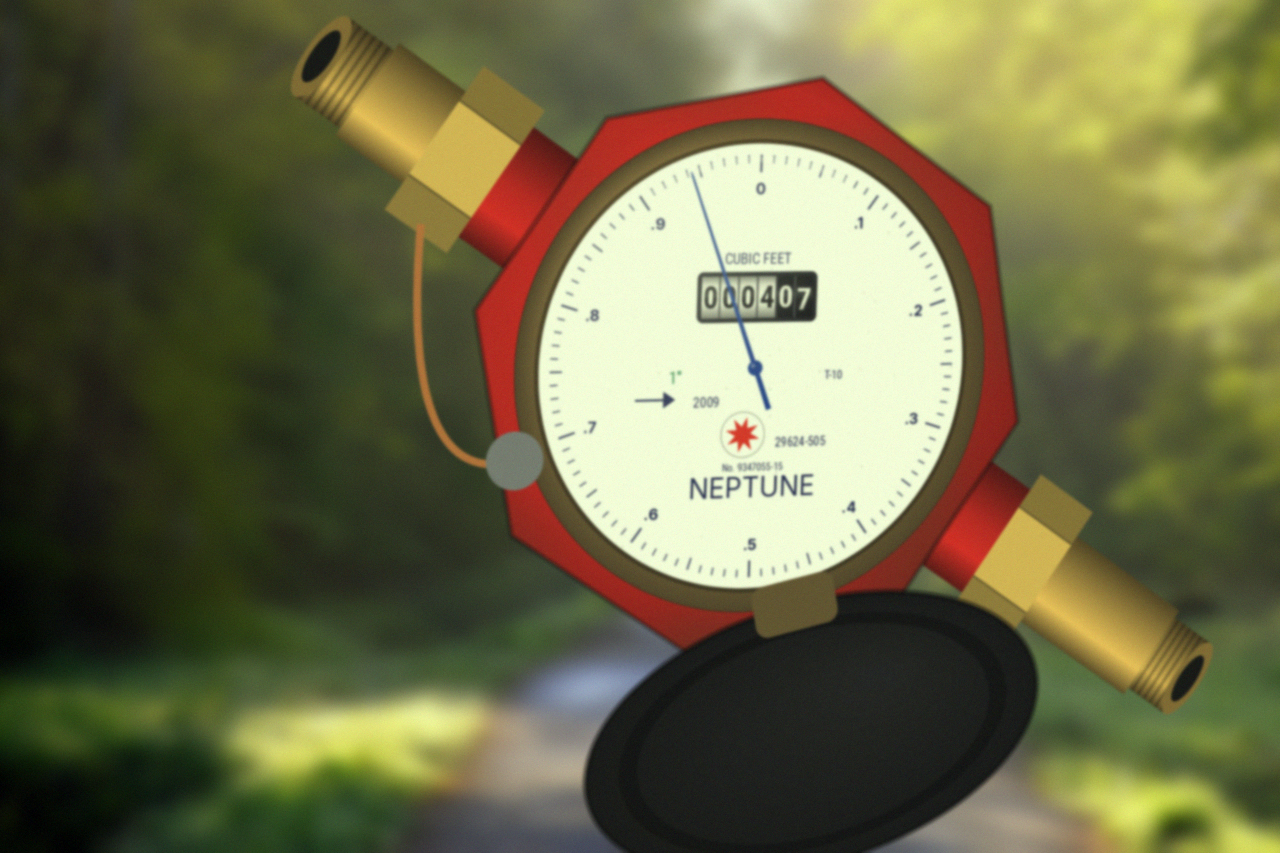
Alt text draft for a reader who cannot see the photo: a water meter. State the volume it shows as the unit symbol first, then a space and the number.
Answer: ft³ 406.94
